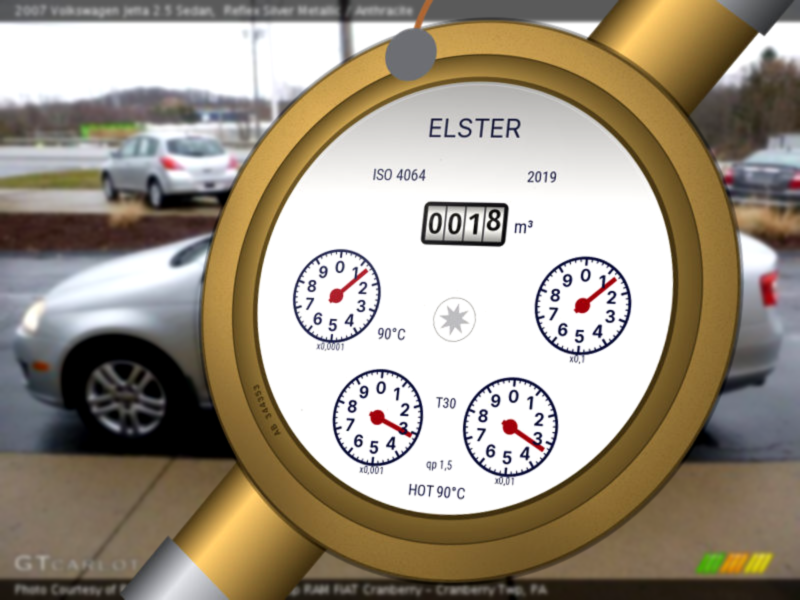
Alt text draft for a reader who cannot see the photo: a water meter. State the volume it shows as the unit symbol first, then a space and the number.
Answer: m³ 18.1331
